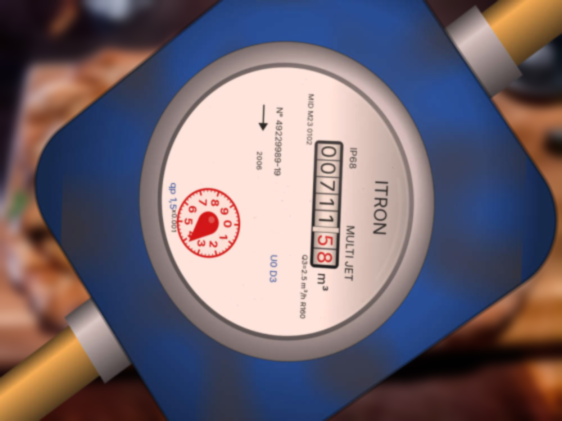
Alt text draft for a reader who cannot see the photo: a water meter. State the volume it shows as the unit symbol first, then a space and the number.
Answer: m³ 711.583
